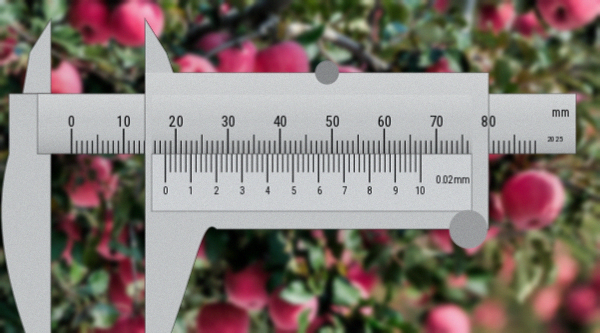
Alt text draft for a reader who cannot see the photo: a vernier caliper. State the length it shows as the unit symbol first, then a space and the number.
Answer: mm 18.0
